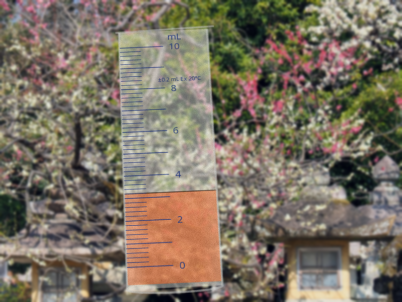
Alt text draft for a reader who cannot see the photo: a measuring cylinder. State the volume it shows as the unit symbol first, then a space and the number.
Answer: mL 3.2
